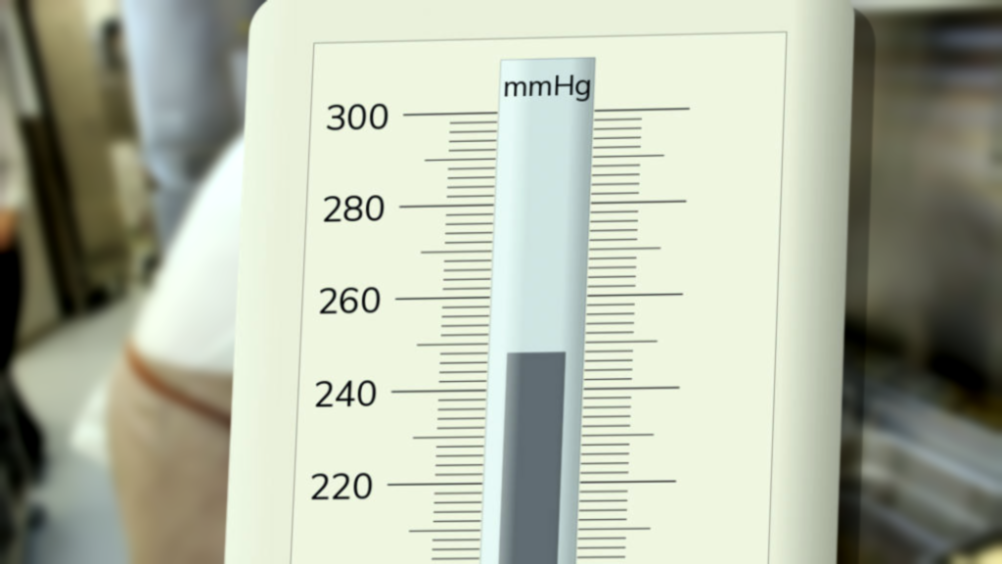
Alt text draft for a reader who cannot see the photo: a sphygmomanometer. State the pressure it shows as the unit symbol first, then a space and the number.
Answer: mmHg 248
